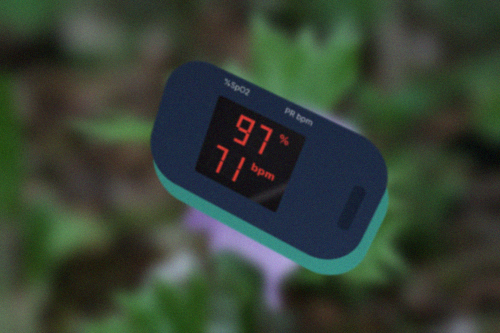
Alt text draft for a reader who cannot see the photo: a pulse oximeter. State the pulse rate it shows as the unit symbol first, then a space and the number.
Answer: bpm 71
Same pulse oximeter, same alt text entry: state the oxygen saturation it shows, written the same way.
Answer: % 97
